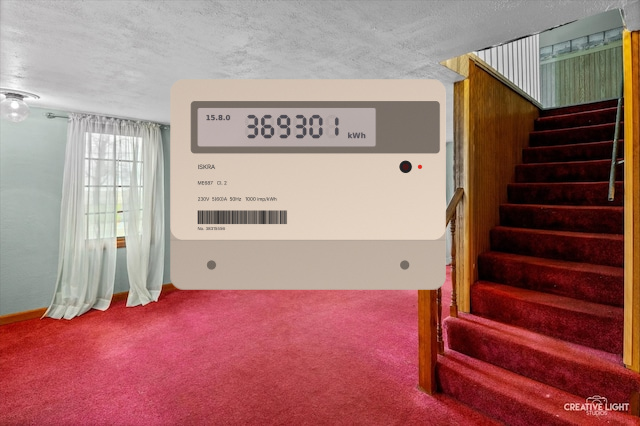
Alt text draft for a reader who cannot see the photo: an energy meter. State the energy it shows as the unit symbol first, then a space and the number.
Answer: kWh 369301
